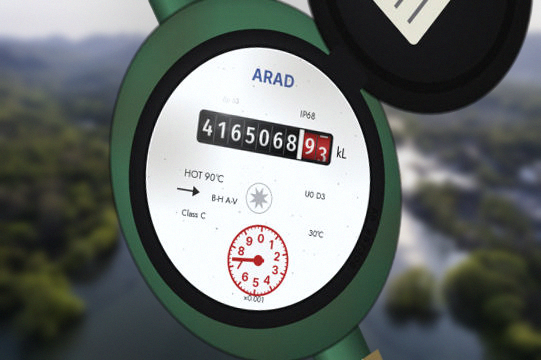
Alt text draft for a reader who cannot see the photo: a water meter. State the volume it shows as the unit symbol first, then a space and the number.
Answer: kL 4165068.927
